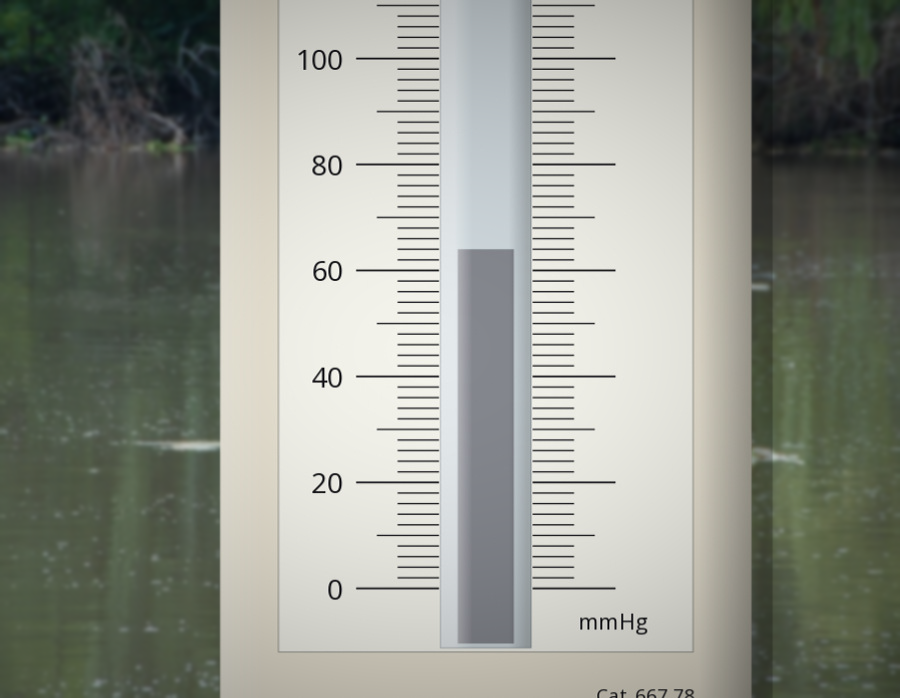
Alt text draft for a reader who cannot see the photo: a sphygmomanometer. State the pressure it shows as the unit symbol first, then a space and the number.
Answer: mmHg 64
